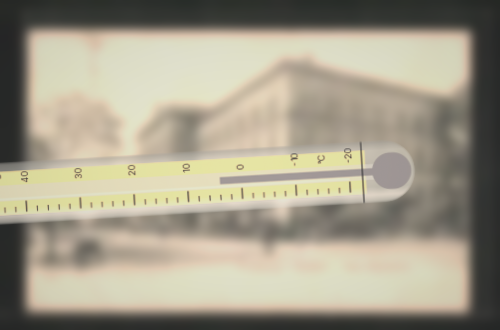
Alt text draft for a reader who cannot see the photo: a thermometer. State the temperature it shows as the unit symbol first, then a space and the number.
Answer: °C 4
